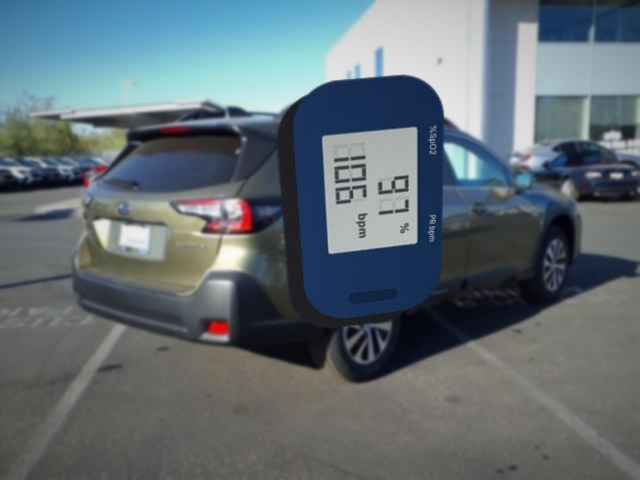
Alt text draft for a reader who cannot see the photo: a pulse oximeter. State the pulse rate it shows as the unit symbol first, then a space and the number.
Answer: bpm 106
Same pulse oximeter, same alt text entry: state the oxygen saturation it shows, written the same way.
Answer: % 97
